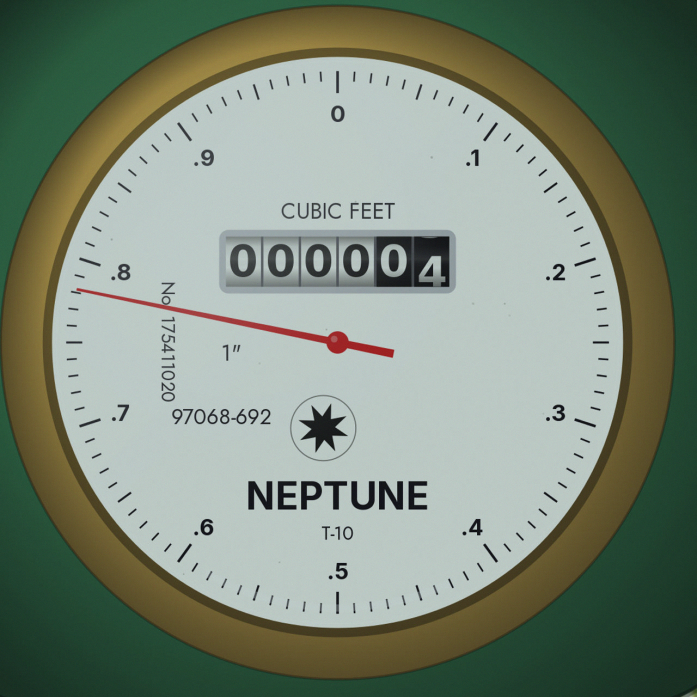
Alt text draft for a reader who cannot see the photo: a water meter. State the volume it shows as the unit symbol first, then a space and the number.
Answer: ft³ 3.78
